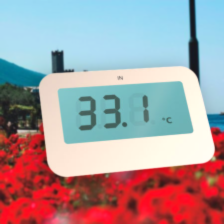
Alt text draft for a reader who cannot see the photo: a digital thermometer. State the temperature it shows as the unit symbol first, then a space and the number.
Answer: °C 33.1
